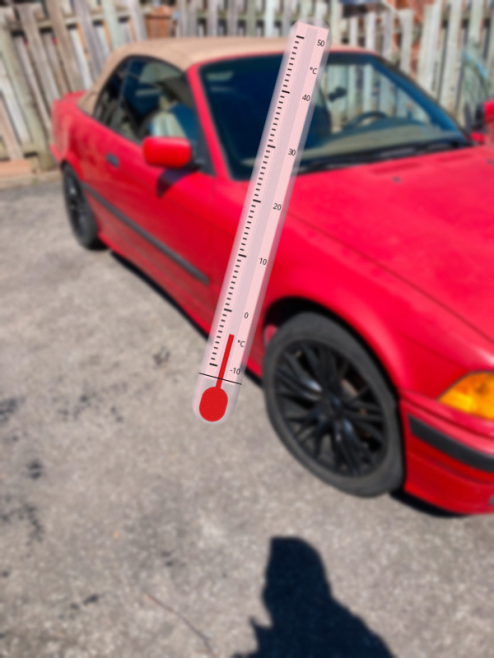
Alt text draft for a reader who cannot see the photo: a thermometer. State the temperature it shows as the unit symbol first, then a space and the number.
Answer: °C -4
